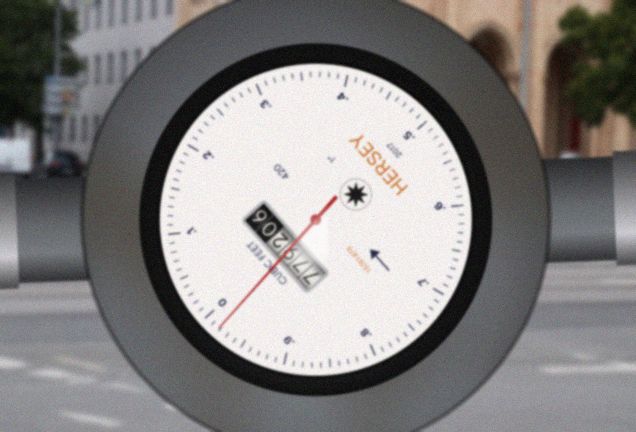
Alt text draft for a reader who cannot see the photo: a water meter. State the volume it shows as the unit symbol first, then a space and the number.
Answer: ft³ 779205.98
